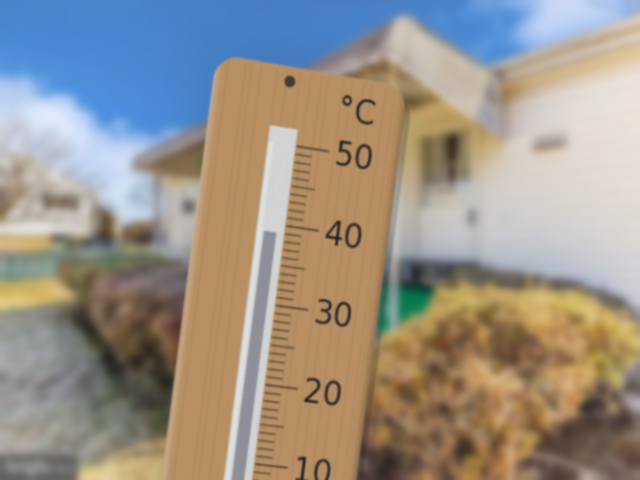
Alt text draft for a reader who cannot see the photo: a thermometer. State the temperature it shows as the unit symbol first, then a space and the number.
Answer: °C 39
